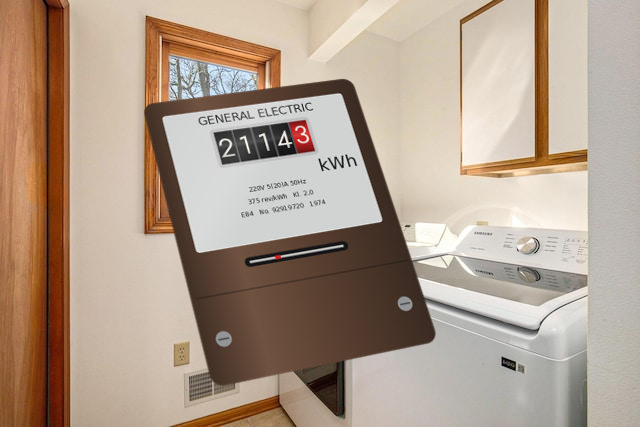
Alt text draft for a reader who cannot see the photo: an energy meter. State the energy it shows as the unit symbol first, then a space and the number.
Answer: kWh 2114.3
